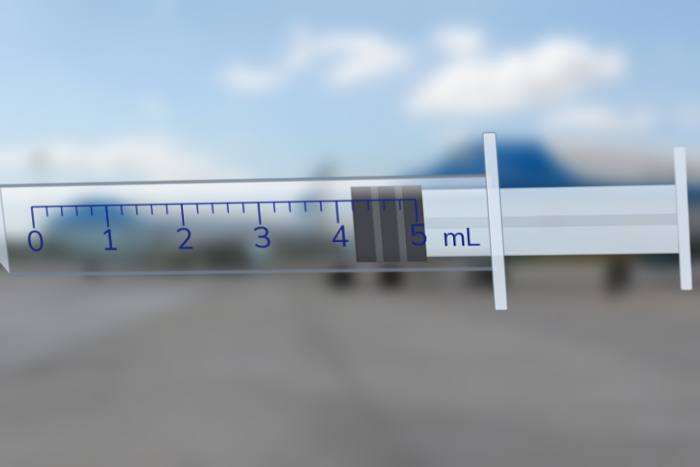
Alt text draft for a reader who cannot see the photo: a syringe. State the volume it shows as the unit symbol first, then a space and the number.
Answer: mL 4.2
